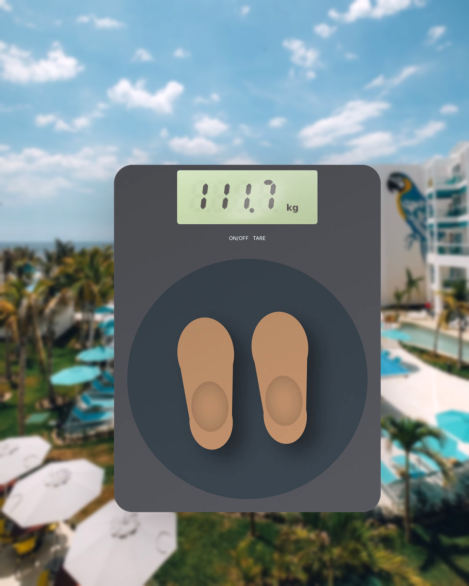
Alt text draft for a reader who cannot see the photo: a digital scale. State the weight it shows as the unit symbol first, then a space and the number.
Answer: kg 111.7
